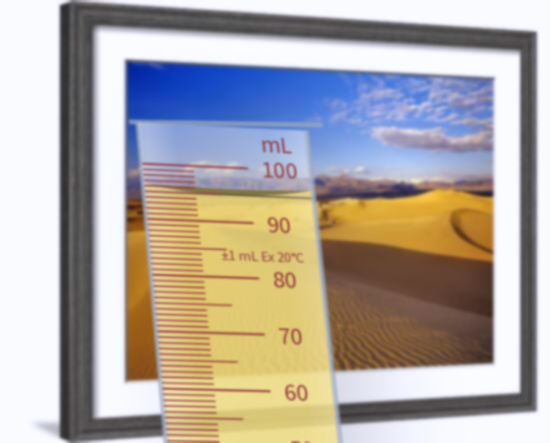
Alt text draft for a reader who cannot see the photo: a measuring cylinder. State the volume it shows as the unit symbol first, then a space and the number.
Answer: mL 95
